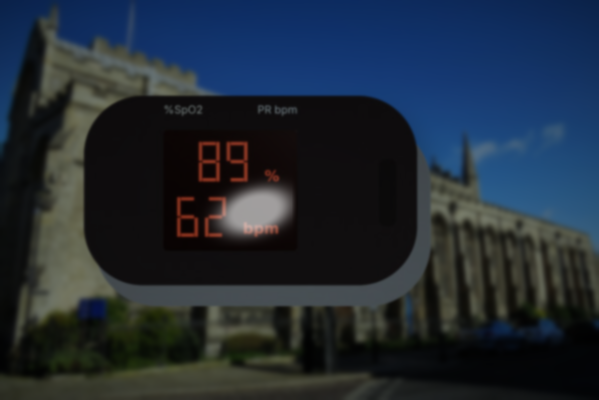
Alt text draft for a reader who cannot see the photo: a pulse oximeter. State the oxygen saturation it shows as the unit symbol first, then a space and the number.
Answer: % 89
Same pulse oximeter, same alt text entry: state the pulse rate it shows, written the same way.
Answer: bpm 62
